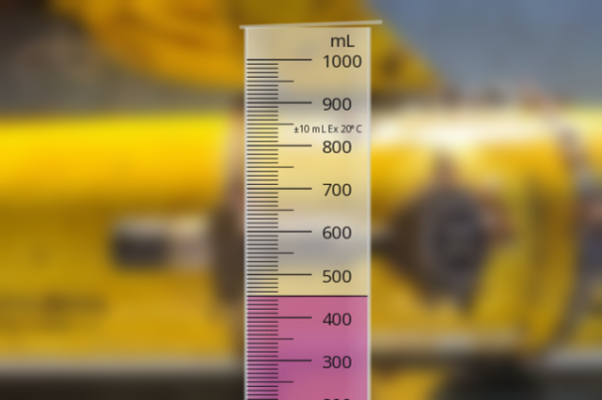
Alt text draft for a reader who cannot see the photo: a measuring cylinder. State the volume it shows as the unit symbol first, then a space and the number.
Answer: mL 450
